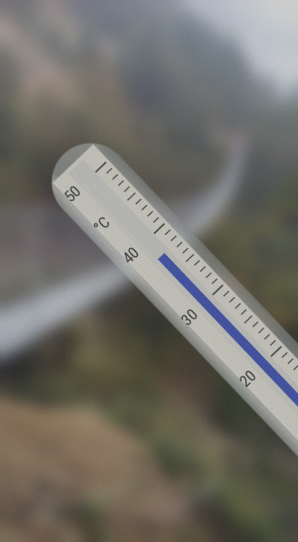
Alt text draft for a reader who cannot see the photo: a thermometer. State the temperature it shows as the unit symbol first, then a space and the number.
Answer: °C 37.5
